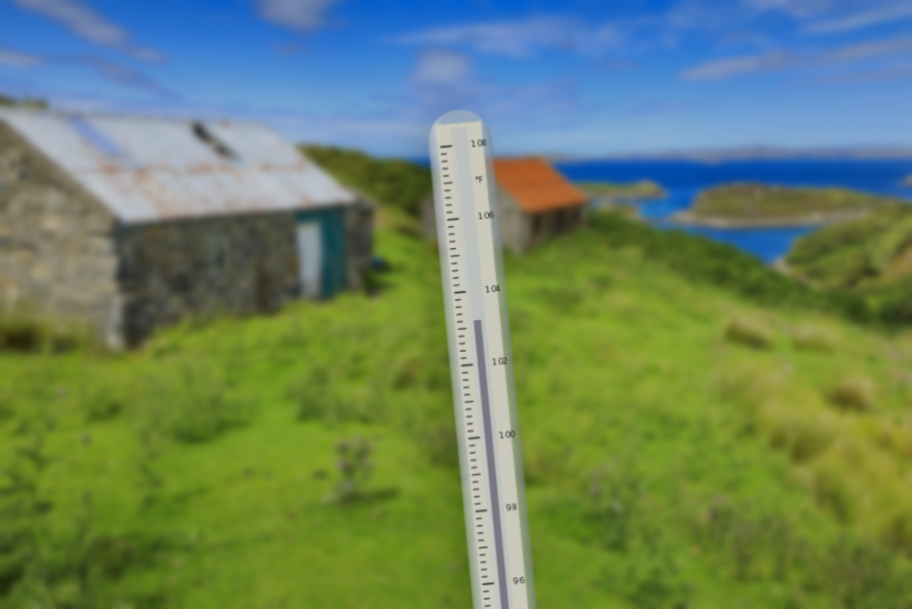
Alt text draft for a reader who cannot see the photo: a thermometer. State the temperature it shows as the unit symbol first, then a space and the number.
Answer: °F 103.2
